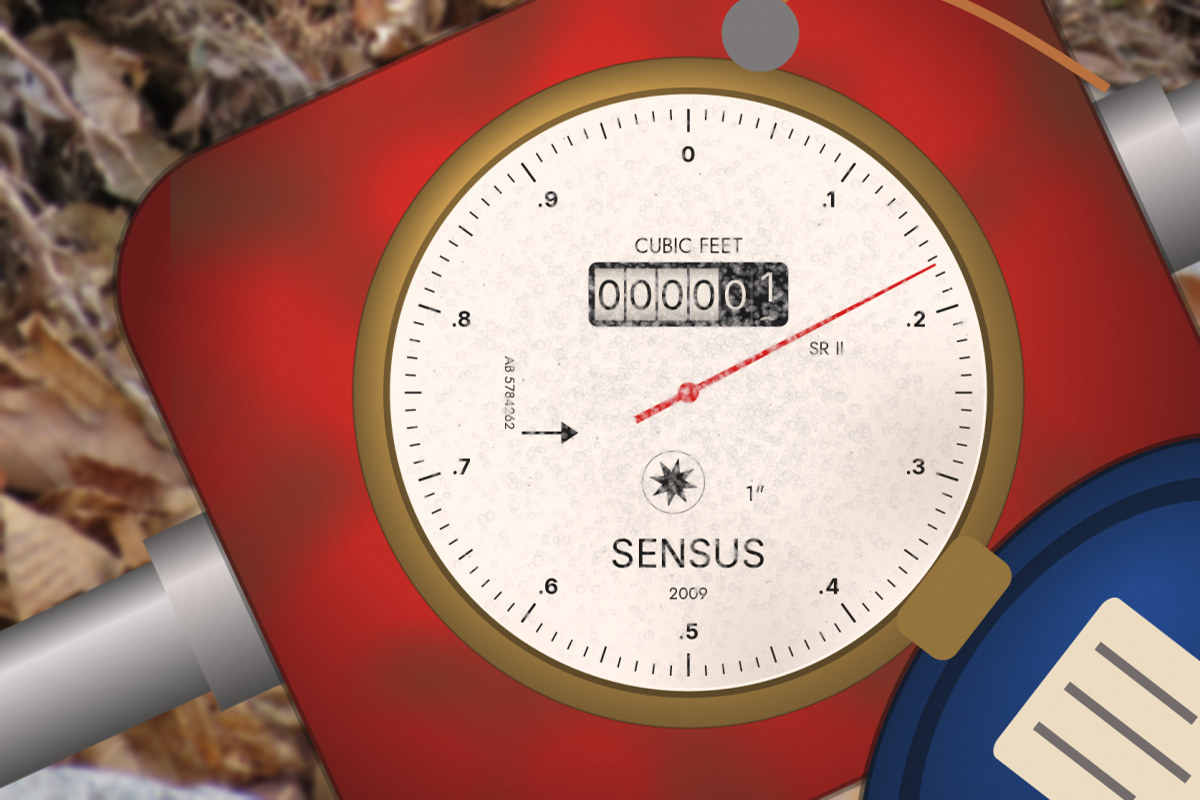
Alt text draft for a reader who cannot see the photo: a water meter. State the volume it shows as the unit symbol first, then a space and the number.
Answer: ft³ 1.17
